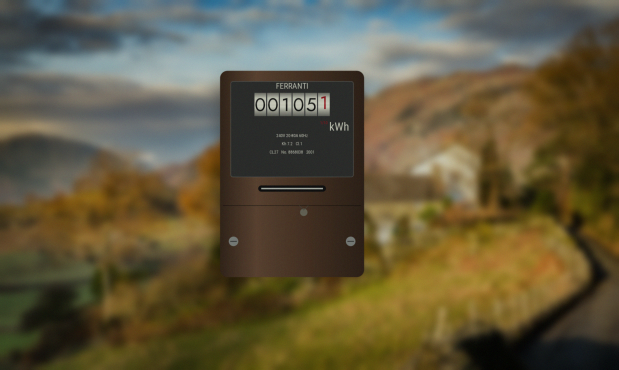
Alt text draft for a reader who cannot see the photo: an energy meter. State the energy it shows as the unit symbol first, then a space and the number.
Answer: kWh 105.1
